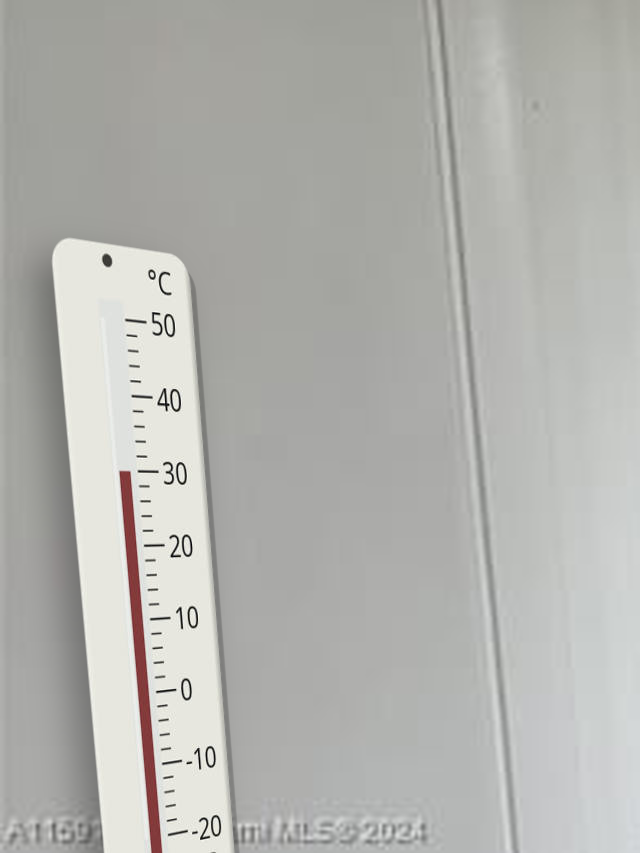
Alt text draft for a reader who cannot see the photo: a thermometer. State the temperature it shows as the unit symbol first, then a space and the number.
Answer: °C 30
